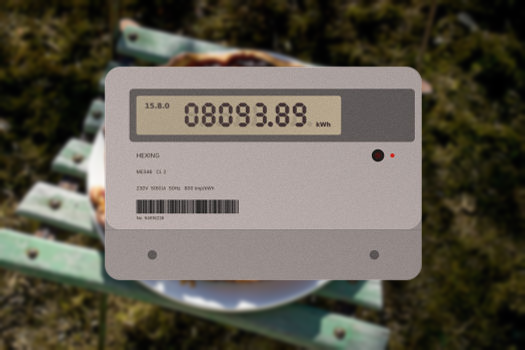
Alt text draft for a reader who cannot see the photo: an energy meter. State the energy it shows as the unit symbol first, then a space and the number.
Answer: kWh 8093.89
